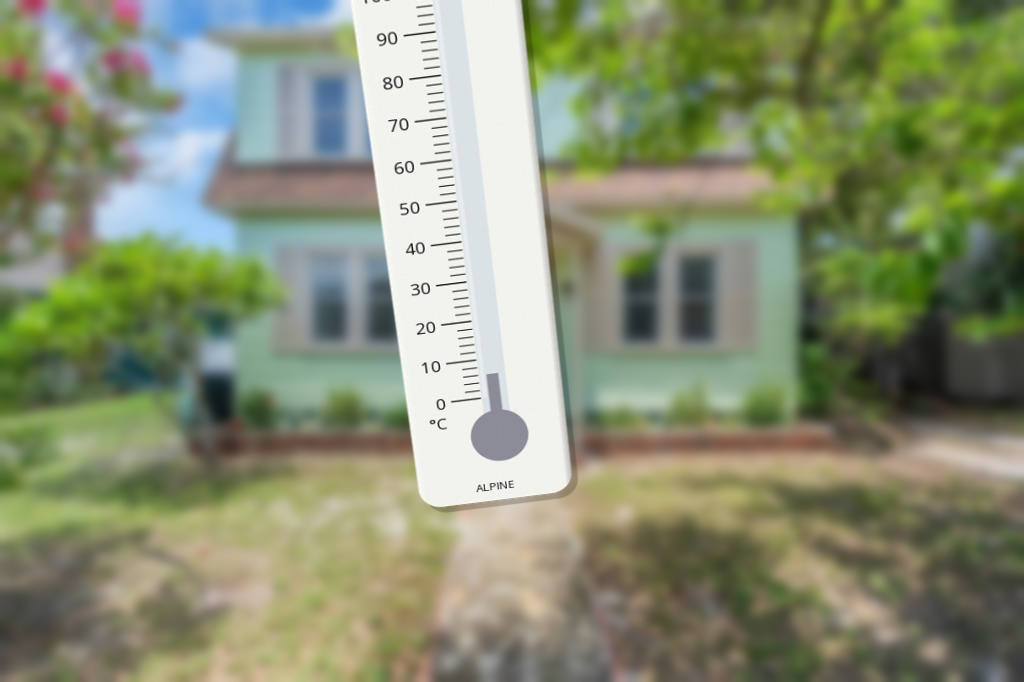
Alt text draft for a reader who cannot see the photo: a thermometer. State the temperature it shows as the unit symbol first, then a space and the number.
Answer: °C 6
